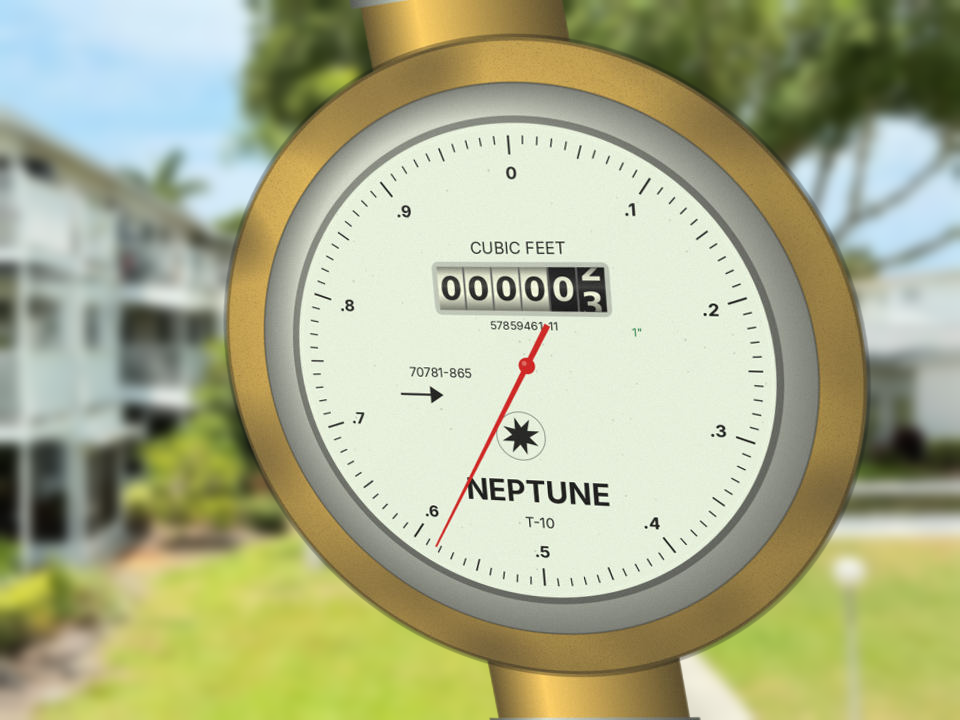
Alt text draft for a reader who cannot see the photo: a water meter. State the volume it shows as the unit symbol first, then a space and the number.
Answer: ft³ 2.58
